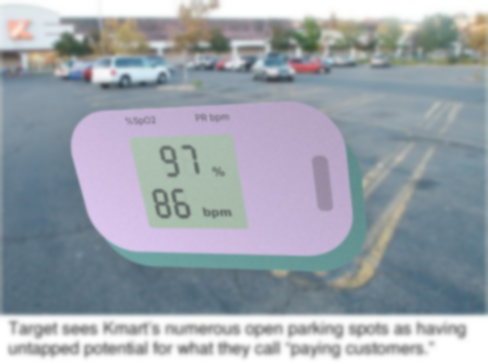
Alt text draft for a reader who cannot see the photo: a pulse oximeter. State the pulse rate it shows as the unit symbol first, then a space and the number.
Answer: bpm 86
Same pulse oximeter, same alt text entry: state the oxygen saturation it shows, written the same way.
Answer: % 97
